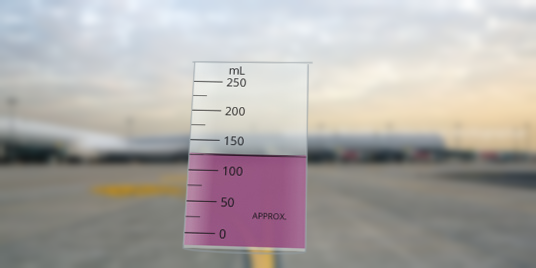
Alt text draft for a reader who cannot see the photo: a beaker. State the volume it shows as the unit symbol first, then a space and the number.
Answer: mL 125
